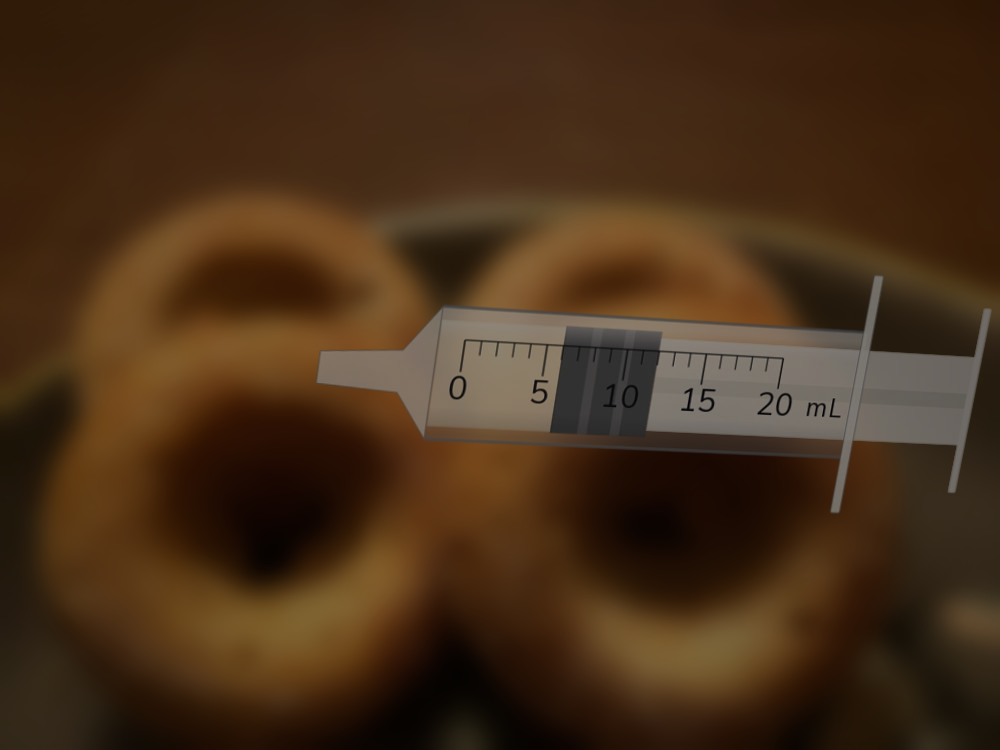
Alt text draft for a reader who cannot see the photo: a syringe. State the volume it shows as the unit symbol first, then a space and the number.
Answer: mL 6
